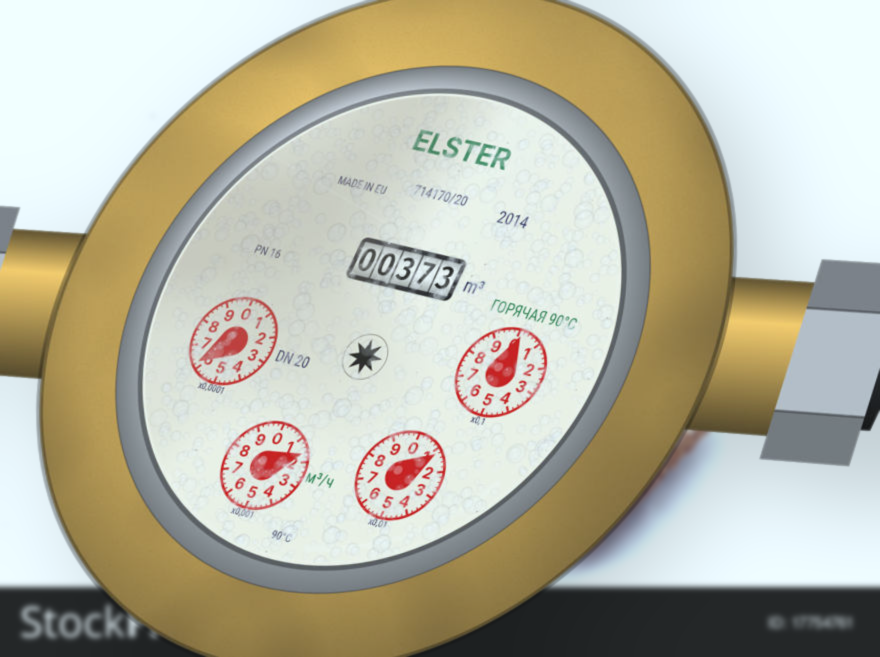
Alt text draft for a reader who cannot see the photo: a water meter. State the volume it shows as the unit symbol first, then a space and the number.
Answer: m³ 373.0116
